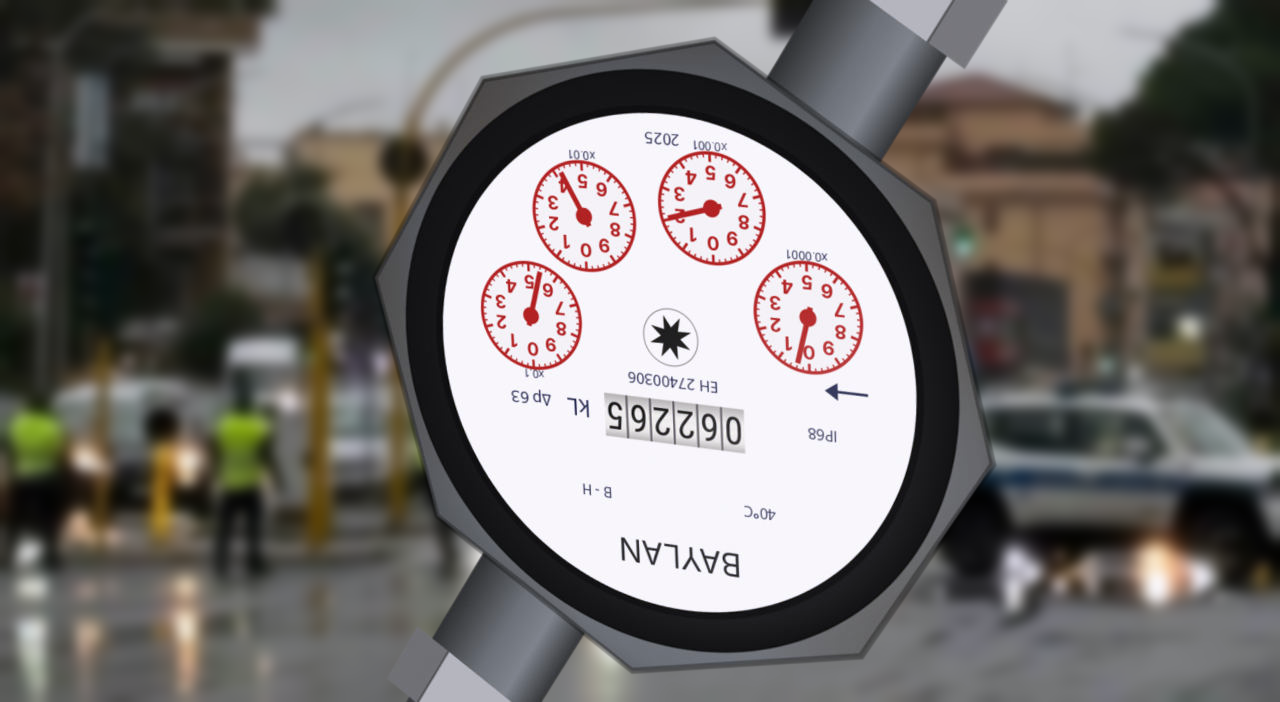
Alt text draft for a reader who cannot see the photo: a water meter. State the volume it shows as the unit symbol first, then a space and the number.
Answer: kL 62265.5420
